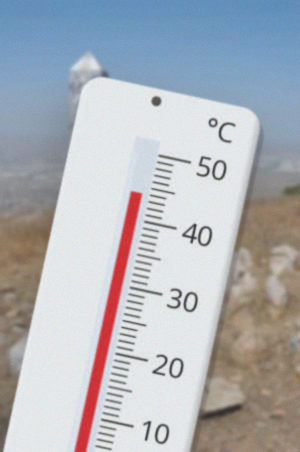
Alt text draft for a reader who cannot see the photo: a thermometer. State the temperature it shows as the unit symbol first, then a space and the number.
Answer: °C 44
